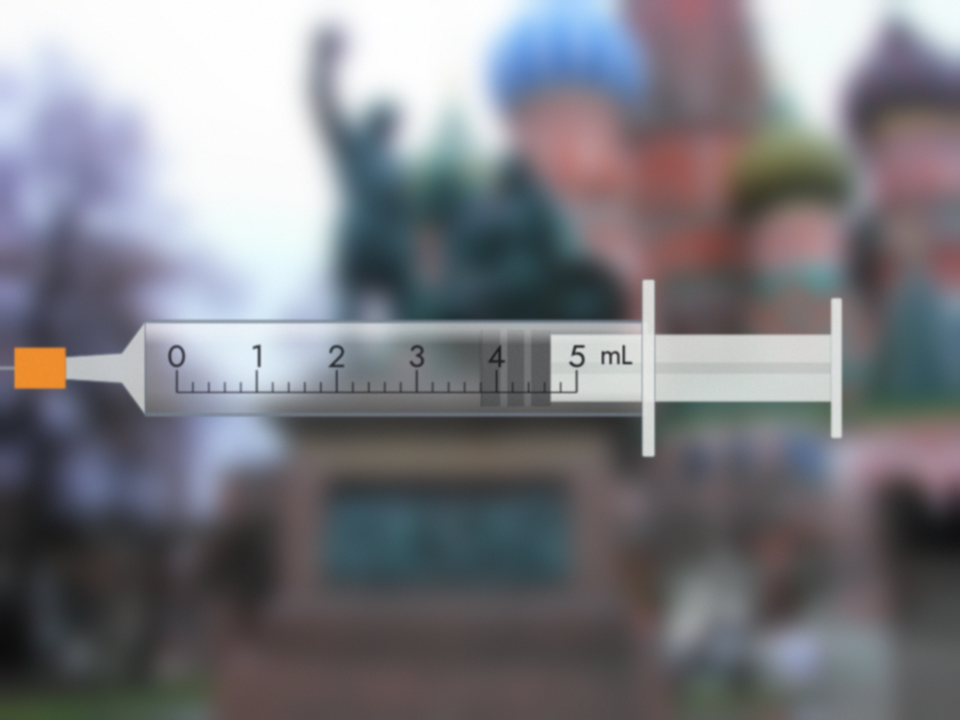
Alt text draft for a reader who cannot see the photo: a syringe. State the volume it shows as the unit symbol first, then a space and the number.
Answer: mL 3.8
